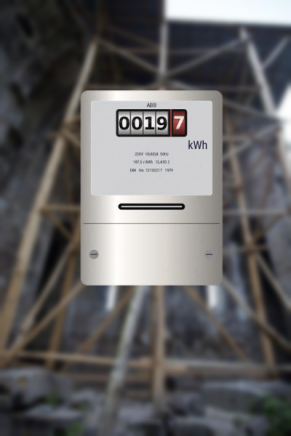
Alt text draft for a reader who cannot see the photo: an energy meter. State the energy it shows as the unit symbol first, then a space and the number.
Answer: kWh 19.7
